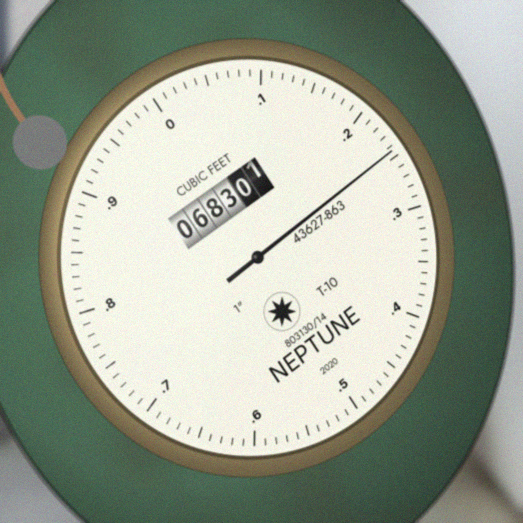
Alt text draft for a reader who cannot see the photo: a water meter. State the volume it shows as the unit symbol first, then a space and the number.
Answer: ft³ 68301.24
